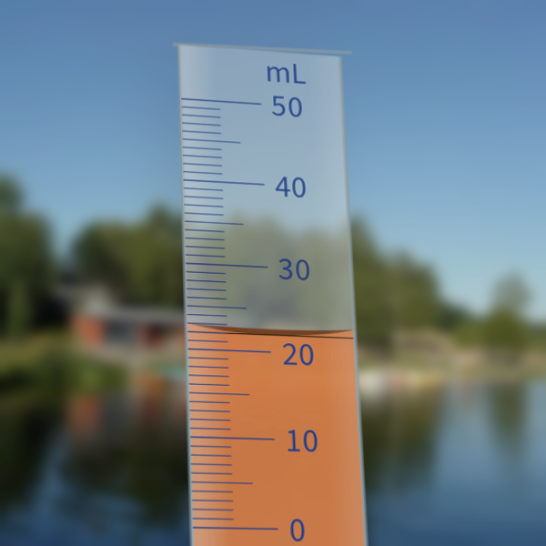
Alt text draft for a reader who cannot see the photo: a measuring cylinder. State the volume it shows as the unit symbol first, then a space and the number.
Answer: mL 22
